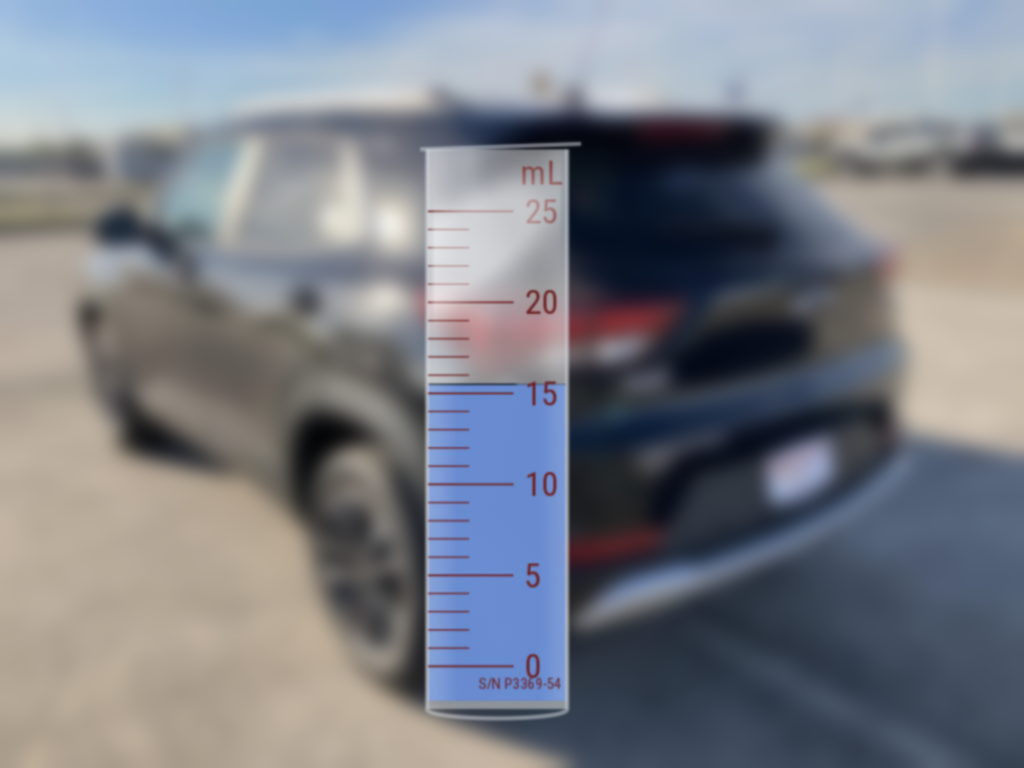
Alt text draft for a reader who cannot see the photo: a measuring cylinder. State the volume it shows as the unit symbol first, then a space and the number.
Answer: mL 15.5
